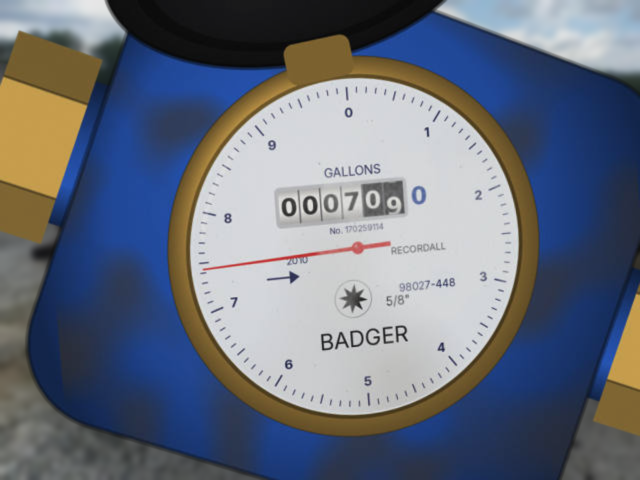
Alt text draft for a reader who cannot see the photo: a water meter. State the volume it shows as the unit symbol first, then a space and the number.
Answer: gal 7087.4
